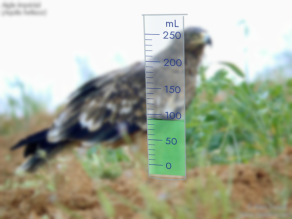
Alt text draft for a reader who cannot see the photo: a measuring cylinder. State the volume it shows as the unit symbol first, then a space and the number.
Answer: mL 90
